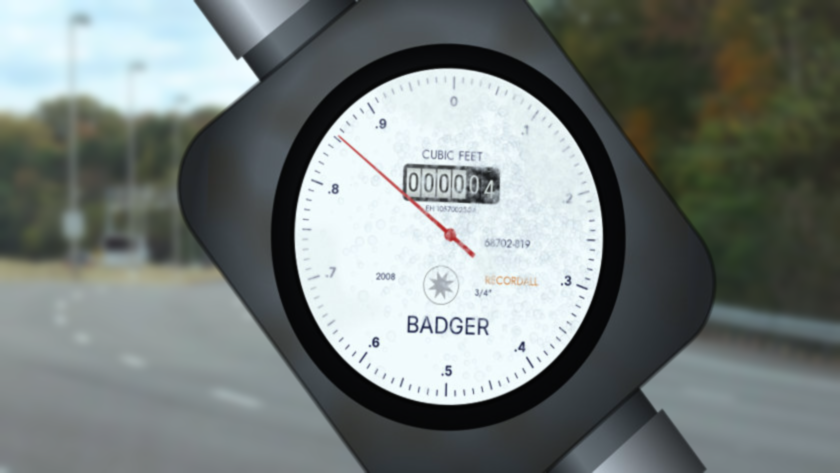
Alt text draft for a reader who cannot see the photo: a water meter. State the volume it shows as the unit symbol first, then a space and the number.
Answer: ft³ 3.85
